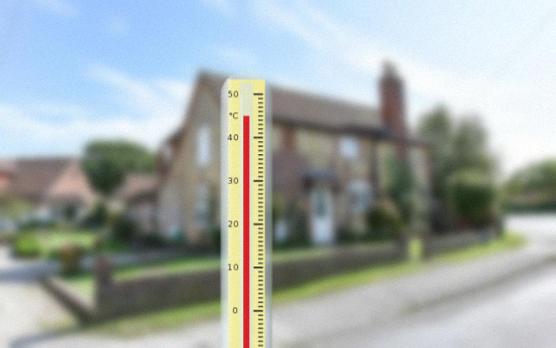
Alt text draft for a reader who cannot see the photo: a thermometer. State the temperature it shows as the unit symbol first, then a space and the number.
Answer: °C 45
